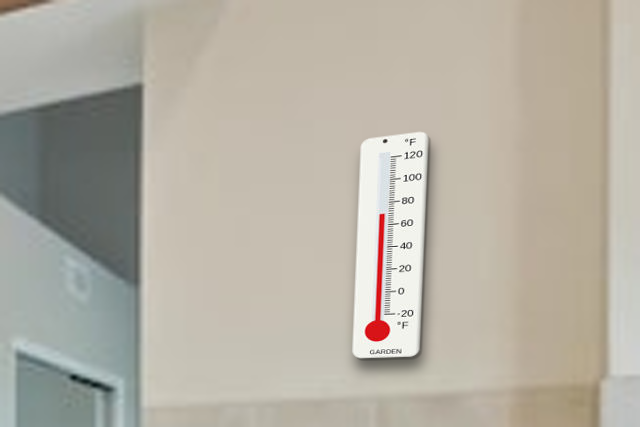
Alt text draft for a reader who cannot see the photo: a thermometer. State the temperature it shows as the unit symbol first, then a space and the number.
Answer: °F 70
